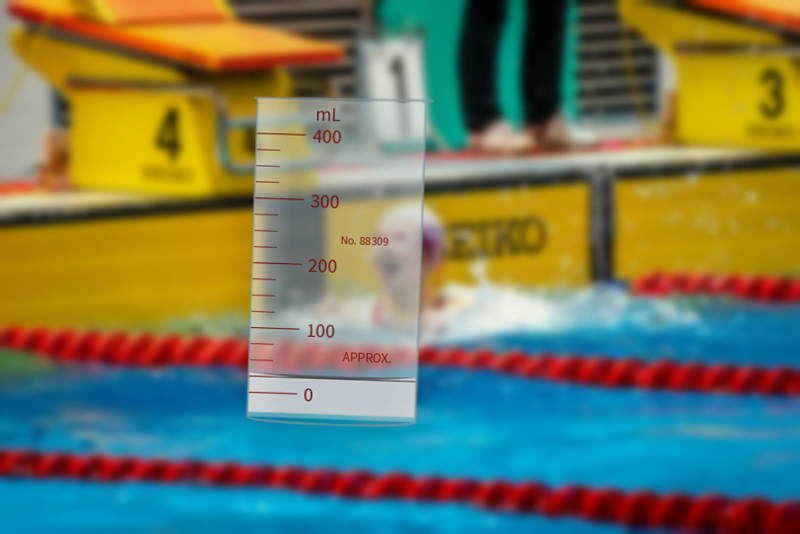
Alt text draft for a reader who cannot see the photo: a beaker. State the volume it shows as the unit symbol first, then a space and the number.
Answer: mL 25
